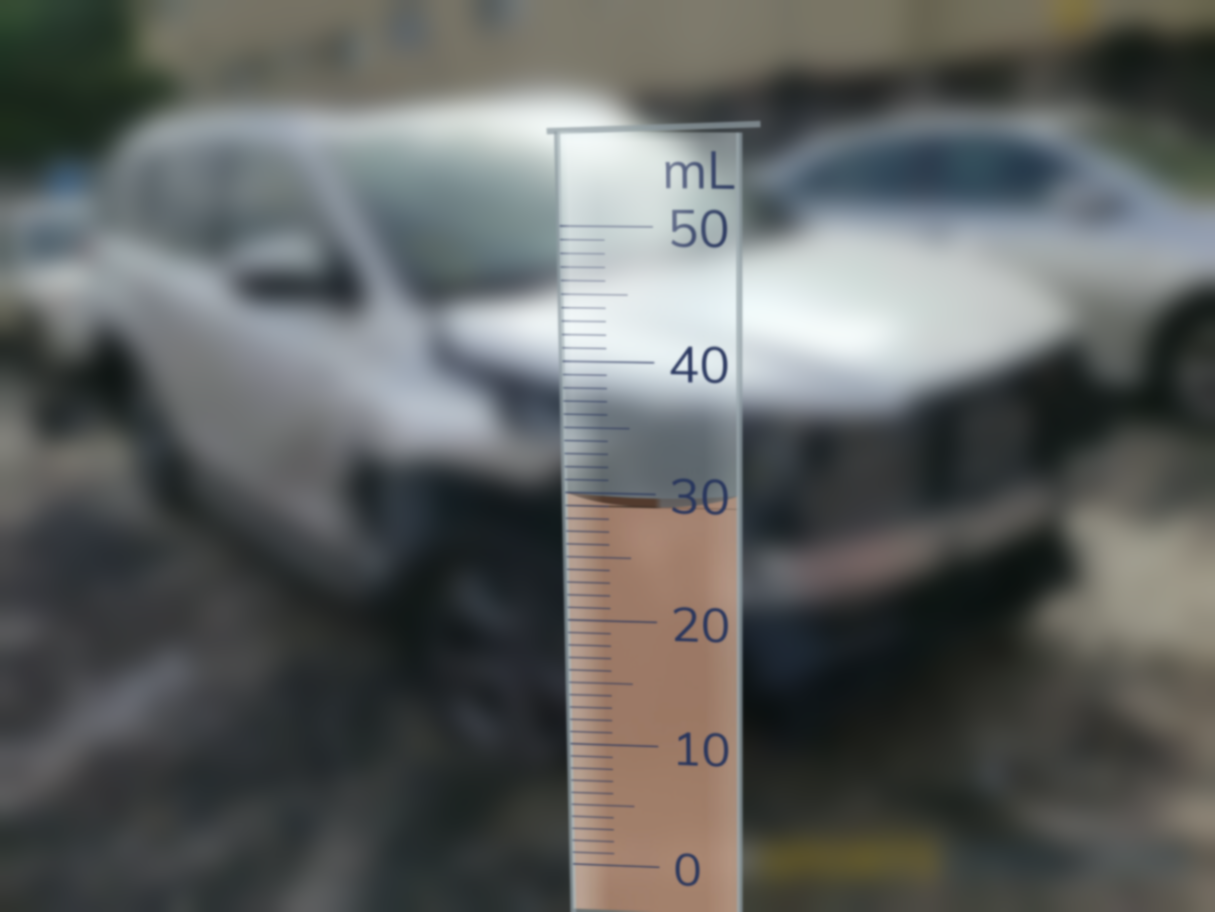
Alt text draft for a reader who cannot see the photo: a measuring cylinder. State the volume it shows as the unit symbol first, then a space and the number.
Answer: mL 29
